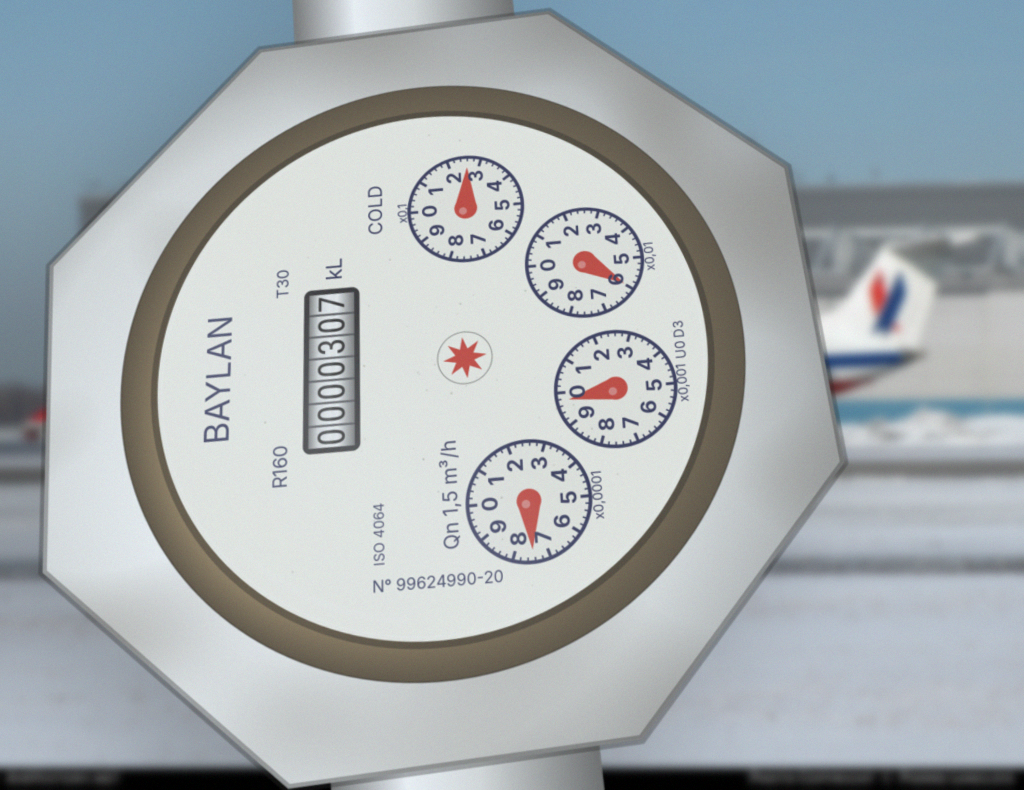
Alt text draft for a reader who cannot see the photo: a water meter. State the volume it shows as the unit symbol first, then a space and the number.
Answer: kL 307.2597
